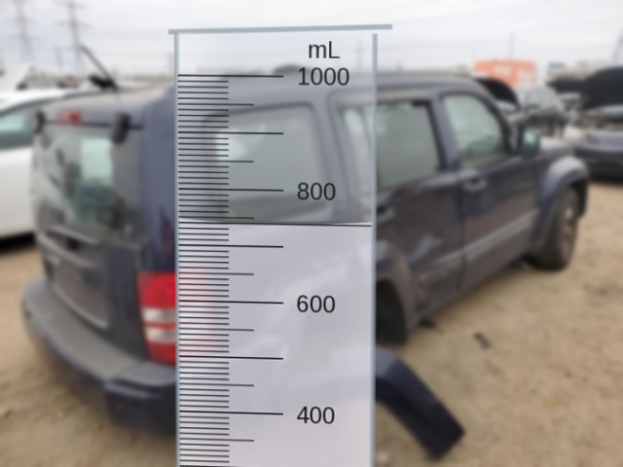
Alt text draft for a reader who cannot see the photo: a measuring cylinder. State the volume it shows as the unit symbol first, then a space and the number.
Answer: mL 740
